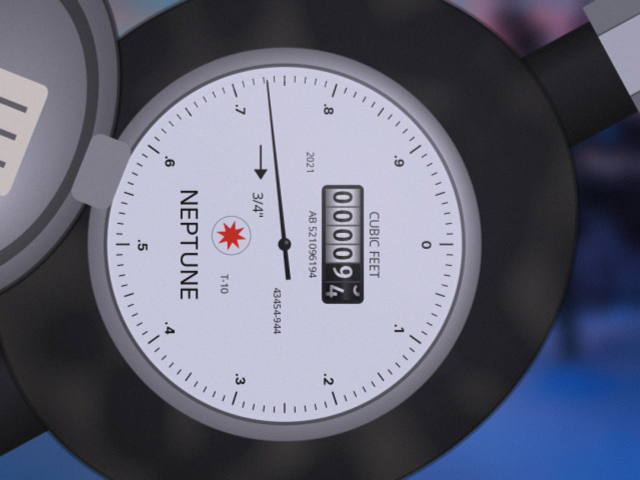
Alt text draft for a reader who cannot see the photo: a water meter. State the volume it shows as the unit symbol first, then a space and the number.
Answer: ft³ 93.73
